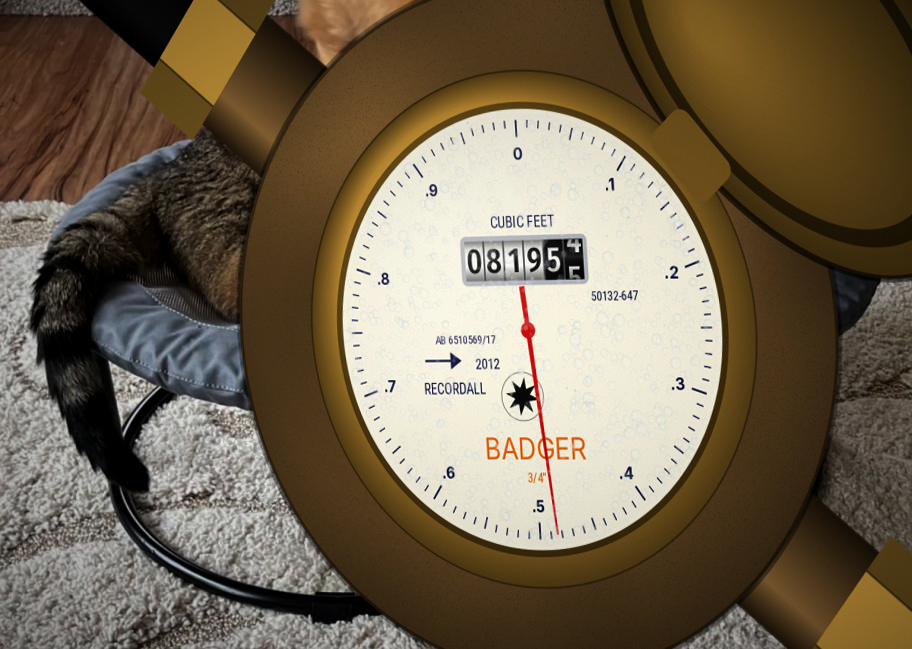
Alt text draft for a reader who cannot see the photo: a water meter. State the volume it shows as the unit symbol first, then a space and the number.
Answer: ft³ 81954.48
